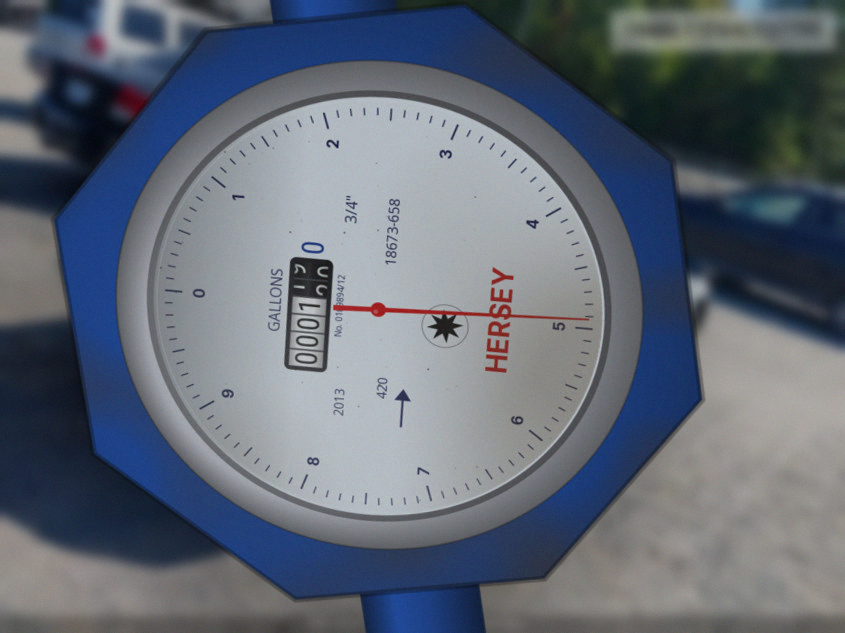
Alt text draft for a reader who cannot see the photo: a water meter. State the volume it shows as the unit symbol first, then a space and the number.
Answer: gal 1194.9
